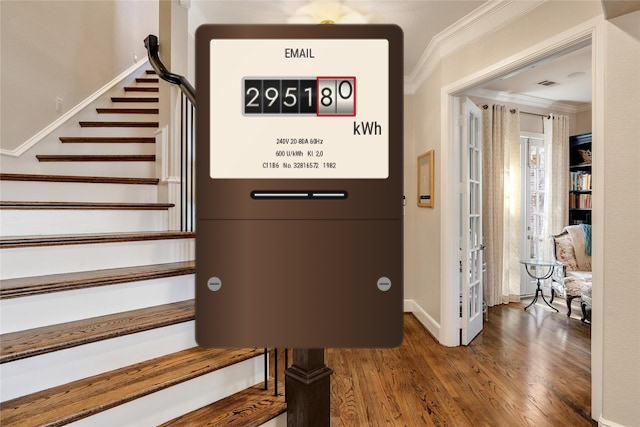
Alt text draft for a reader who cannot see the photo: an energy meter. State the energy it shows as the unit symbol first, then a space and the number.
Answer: kWh 2951.80
